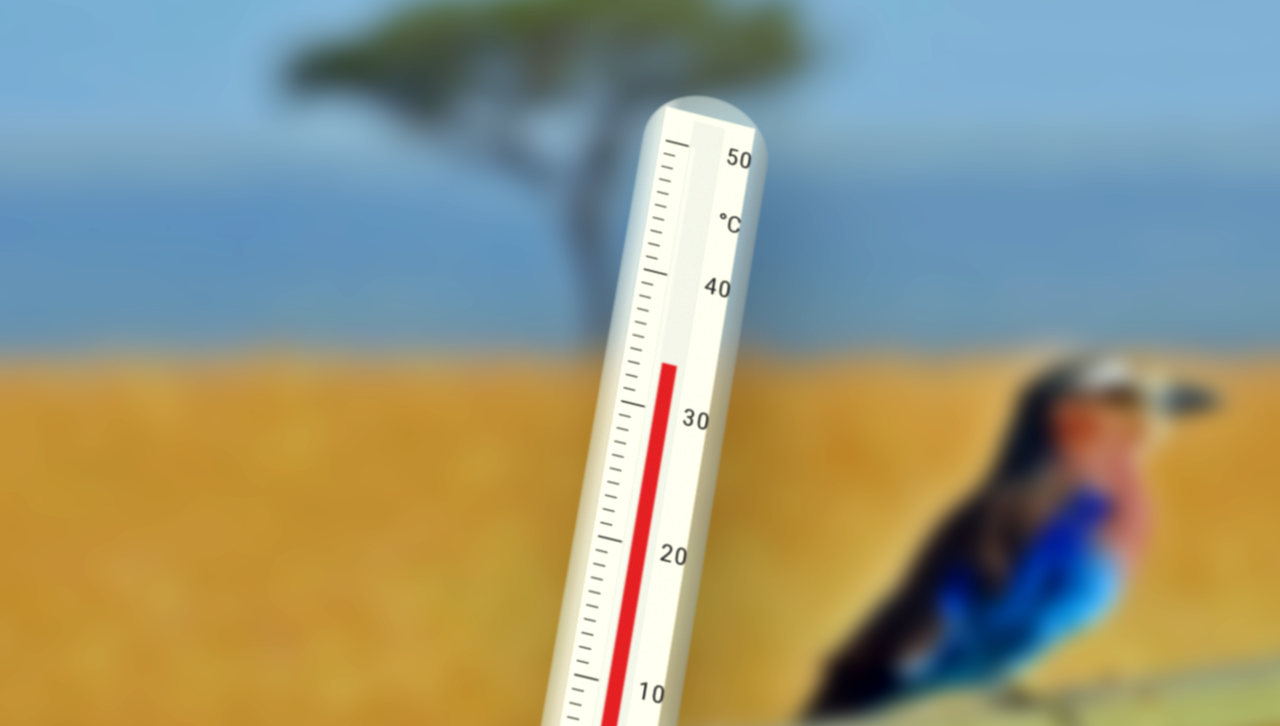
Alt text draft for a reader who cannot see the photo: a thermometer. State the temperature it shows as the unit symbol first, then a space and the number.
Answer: °C 33.5
